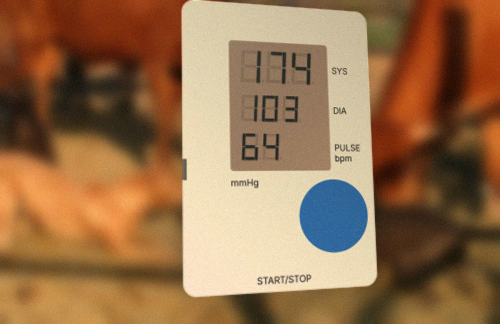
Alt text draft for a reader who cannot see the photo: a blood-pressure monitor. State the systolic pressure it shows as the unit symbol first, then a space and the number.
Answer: mmHg 174
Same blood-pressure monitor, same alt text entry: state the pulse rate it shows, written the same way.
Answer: bpm 64
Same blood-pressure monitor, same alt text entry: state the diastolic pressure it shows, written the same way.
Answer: mmHg 103
